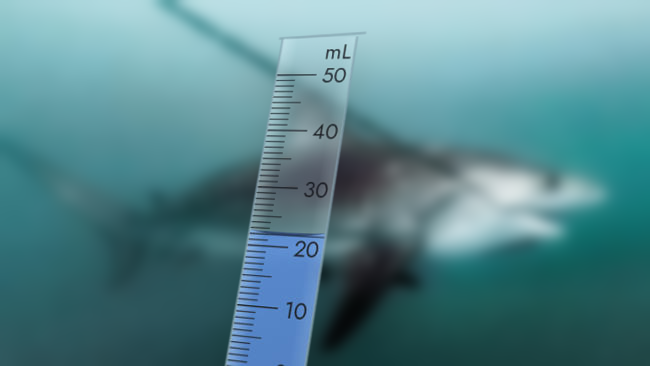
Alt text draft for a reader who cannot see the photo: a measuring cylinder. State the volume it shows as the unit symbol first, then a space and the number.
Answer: mL 22
